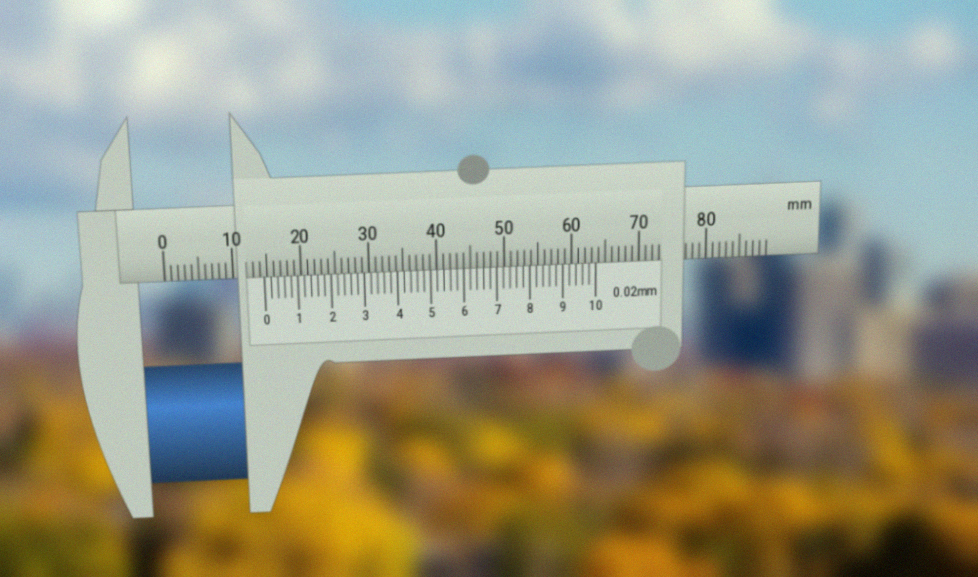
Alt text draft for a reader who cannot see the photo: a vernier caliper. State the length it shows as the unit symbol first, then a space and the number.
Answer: mm 14.6
